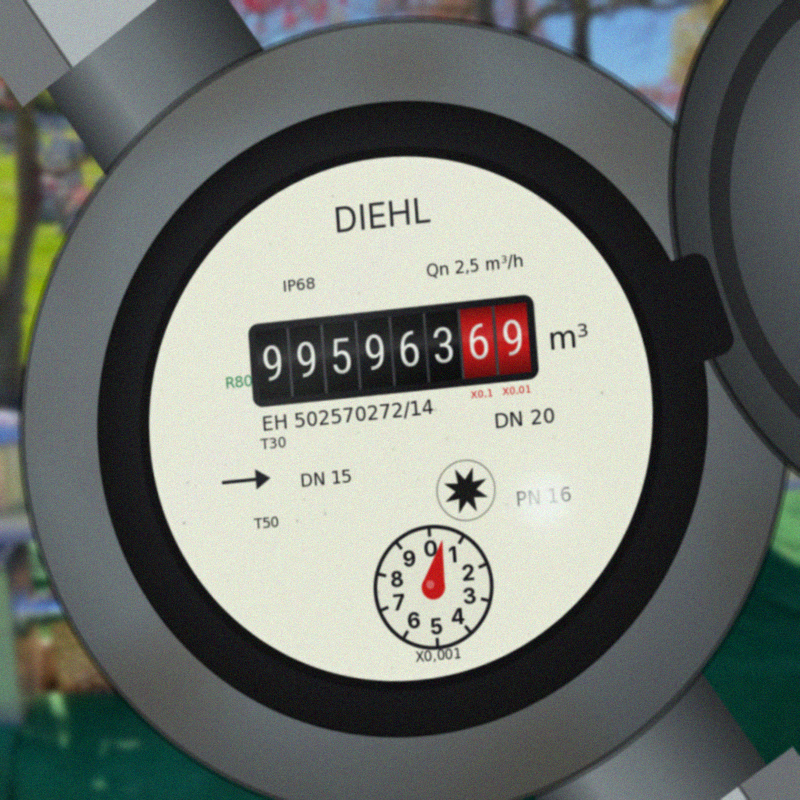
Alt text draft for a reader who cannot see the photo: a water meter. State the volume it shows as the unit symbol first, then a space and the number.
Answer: m³ 995963.690
